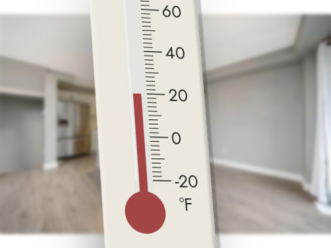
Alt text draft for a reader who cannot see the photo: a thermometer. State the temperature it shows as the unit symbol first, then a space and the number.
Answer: °F 20
